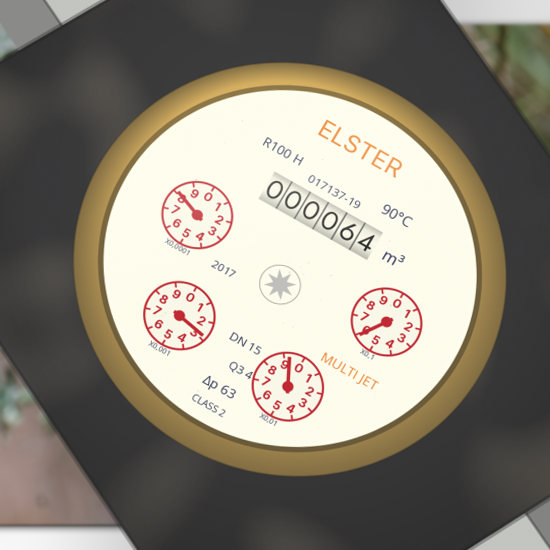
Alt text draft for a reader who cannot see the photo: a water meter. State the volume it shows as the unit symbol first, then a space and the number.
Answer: m³ 64.5928
